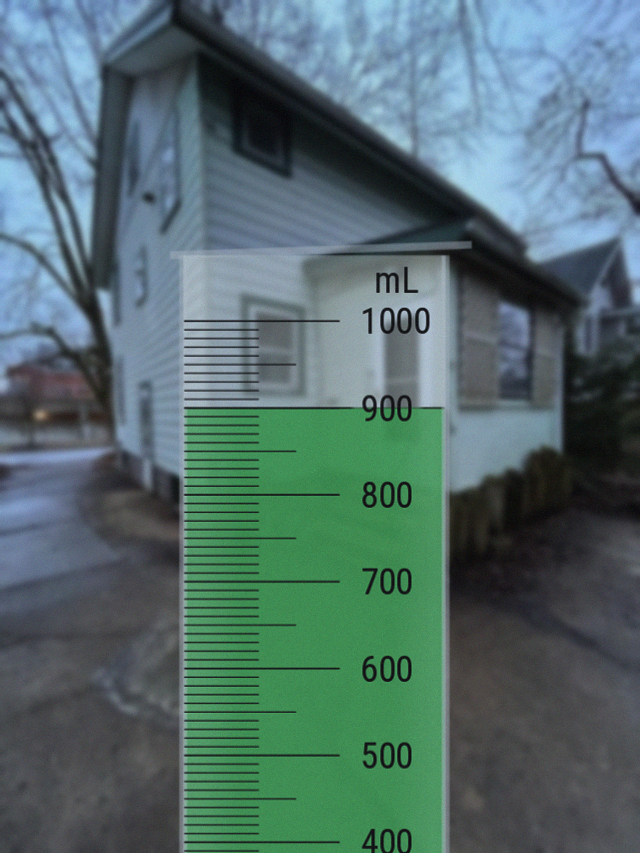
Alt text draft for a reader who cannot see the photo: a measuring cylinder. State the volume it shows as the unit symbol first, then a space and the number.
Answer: mL 900
